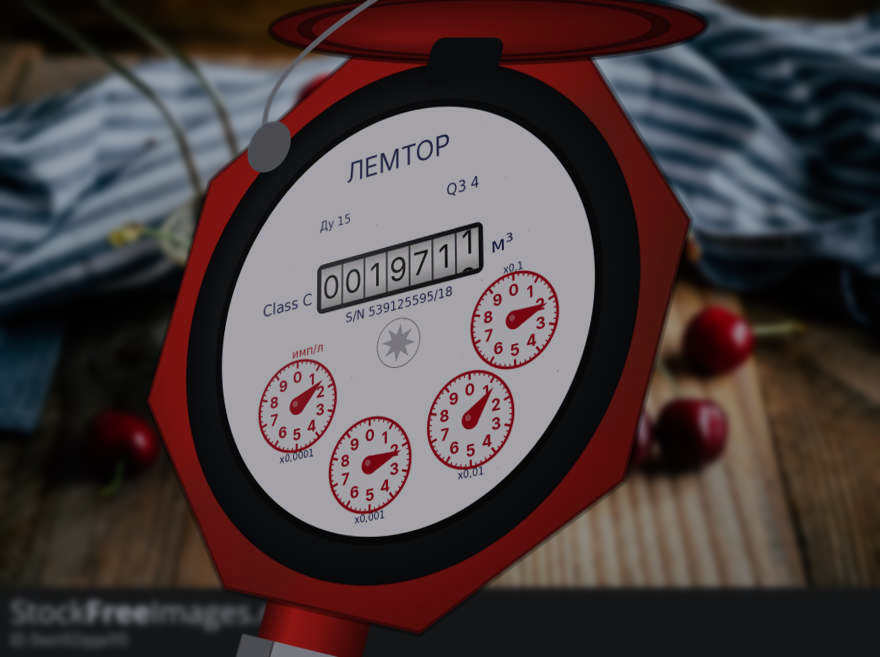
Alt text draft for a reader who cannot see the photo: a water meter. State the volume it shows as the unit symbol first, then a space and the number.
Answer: m³ 19711.2121
